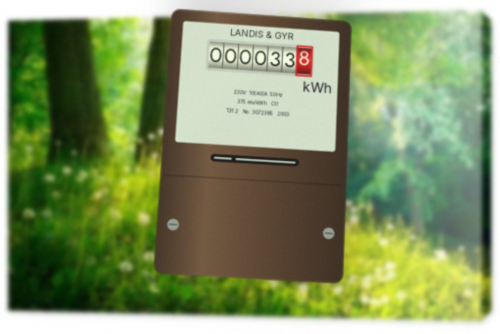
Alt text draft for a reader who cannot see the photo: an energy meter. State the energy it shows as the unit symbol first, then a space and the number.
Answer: kWh 33.8
